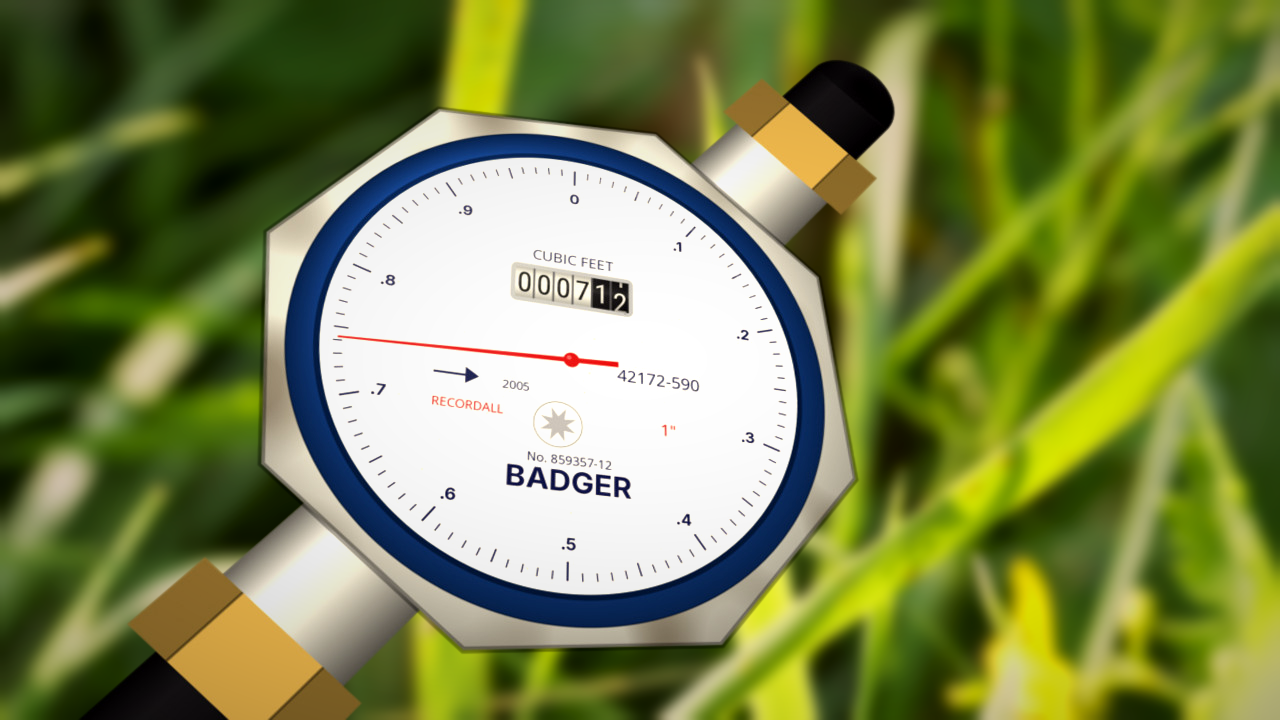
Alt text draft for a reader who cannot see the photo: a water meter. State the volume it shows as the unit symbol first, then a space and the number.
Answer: ft³ 711.74
